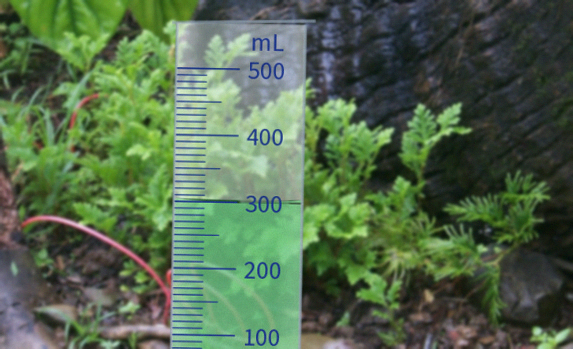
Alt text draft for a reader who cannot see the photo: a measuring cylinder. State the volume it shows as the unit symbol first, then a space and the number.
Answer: mL 300
